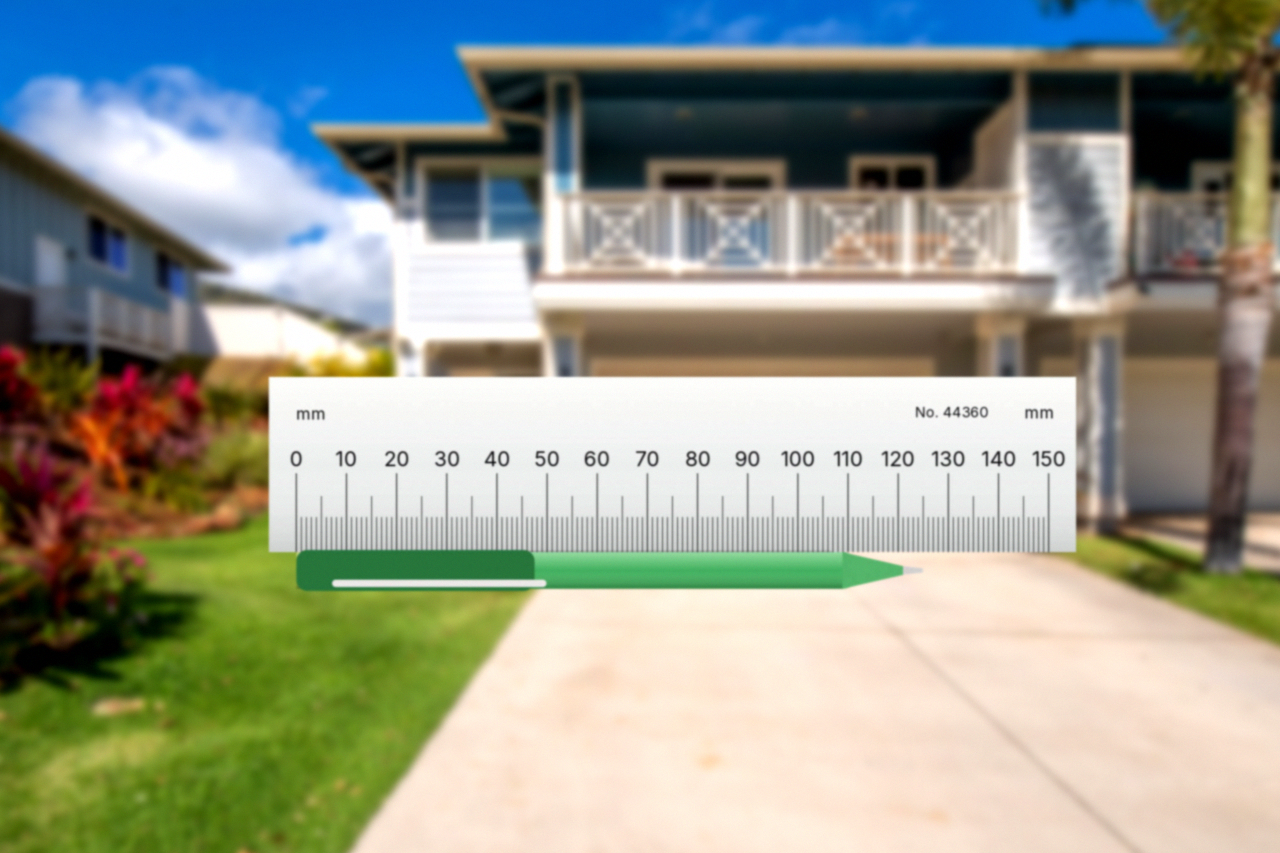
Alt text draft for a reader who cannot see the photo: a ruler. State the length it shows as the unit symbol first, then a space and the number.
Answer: mm 125
